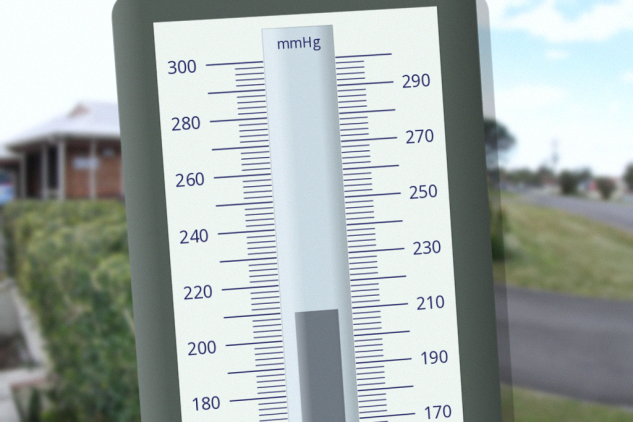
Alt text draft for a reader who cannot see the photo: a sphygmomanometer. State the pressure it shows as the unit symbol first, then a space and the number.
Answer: mmHg 210
